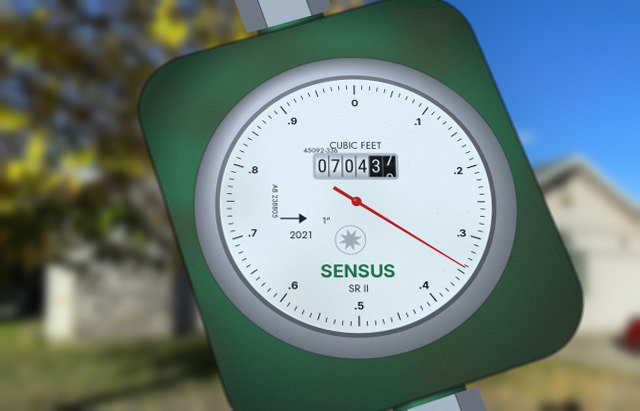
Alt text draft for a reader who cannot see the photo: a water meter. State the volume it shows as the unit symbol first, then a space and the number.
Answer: ft³ 70437.34
